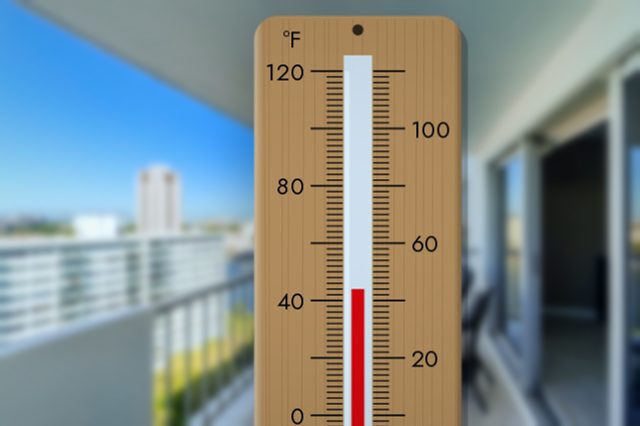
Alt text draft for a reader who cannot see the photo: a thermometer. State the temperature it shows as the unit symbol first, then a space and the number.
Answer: °F 44
